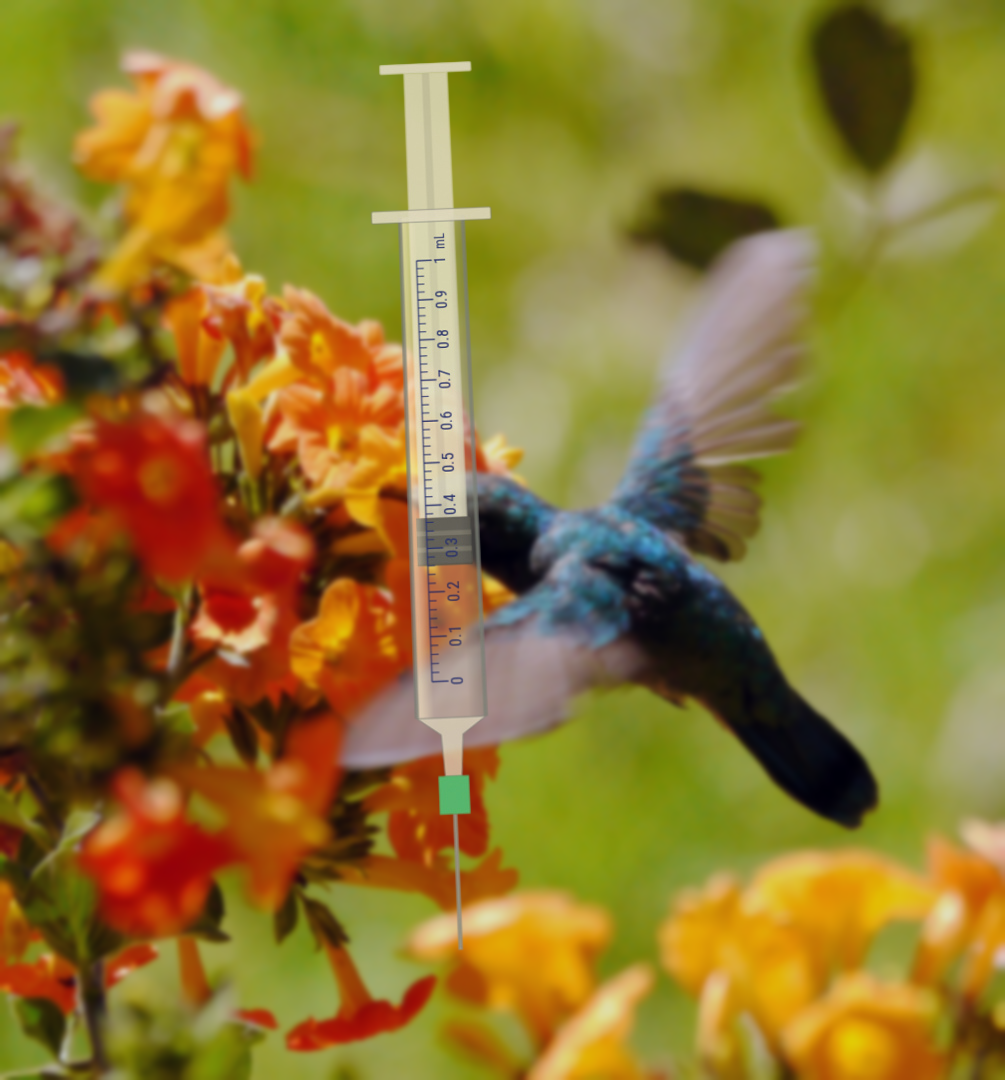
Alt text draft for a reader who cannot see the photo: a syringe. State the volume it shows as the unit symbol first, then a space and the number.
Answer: mL 0.26
